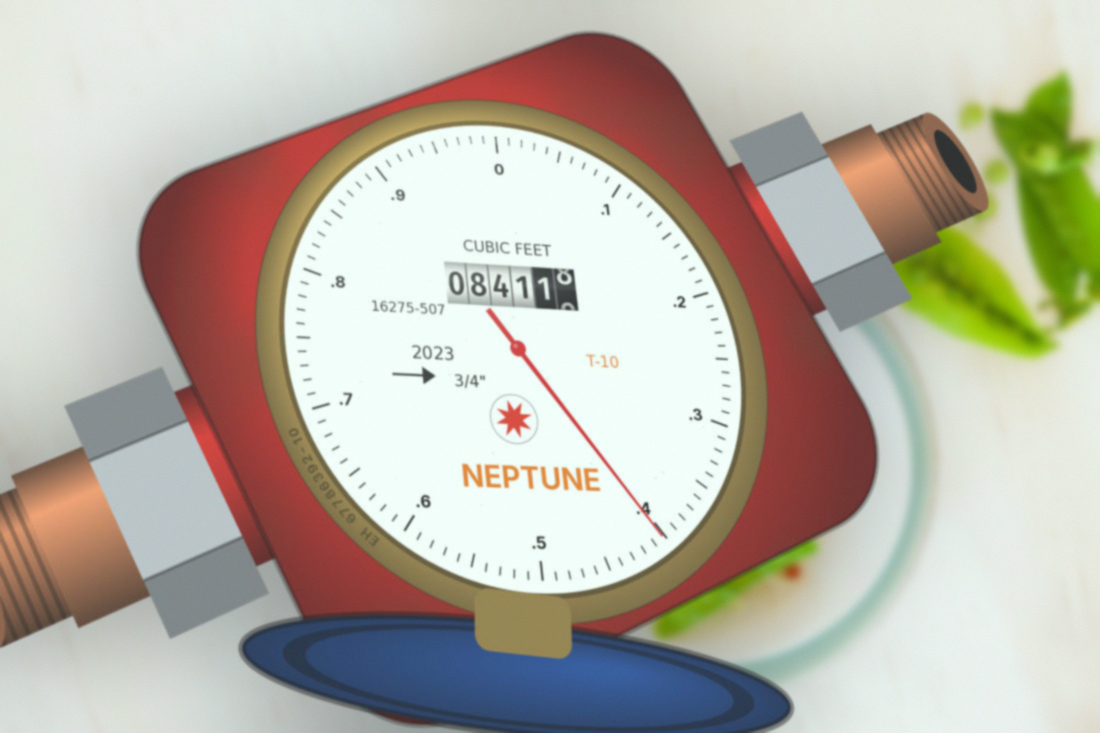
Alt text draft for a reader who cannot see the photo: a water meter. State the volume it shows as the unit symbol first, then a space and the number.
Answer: ft³ 84118.40
